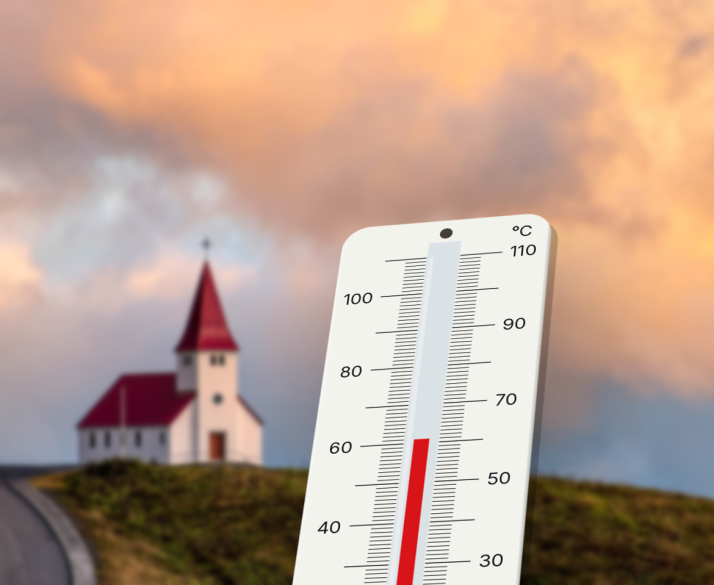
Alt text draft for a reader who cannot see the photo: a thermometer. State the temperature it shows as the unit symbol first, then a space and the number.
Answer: °C 61
